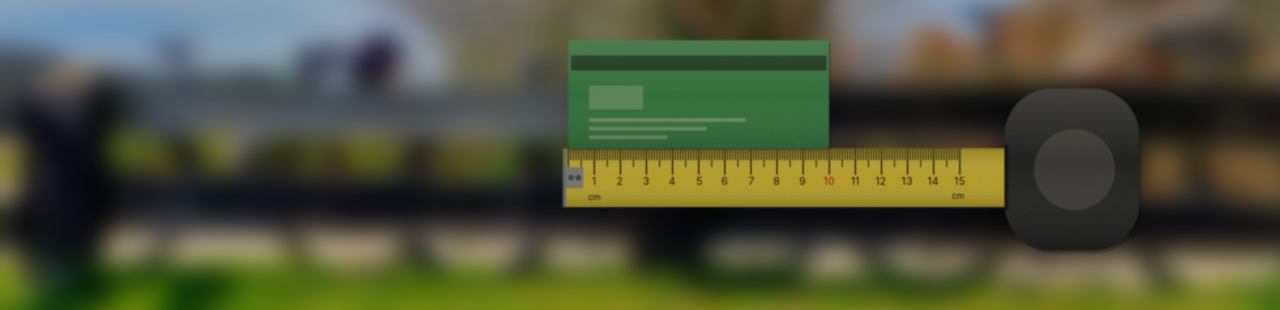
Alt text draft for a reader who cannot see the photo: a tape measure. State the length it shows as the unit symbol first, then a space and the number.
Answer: cm 10
